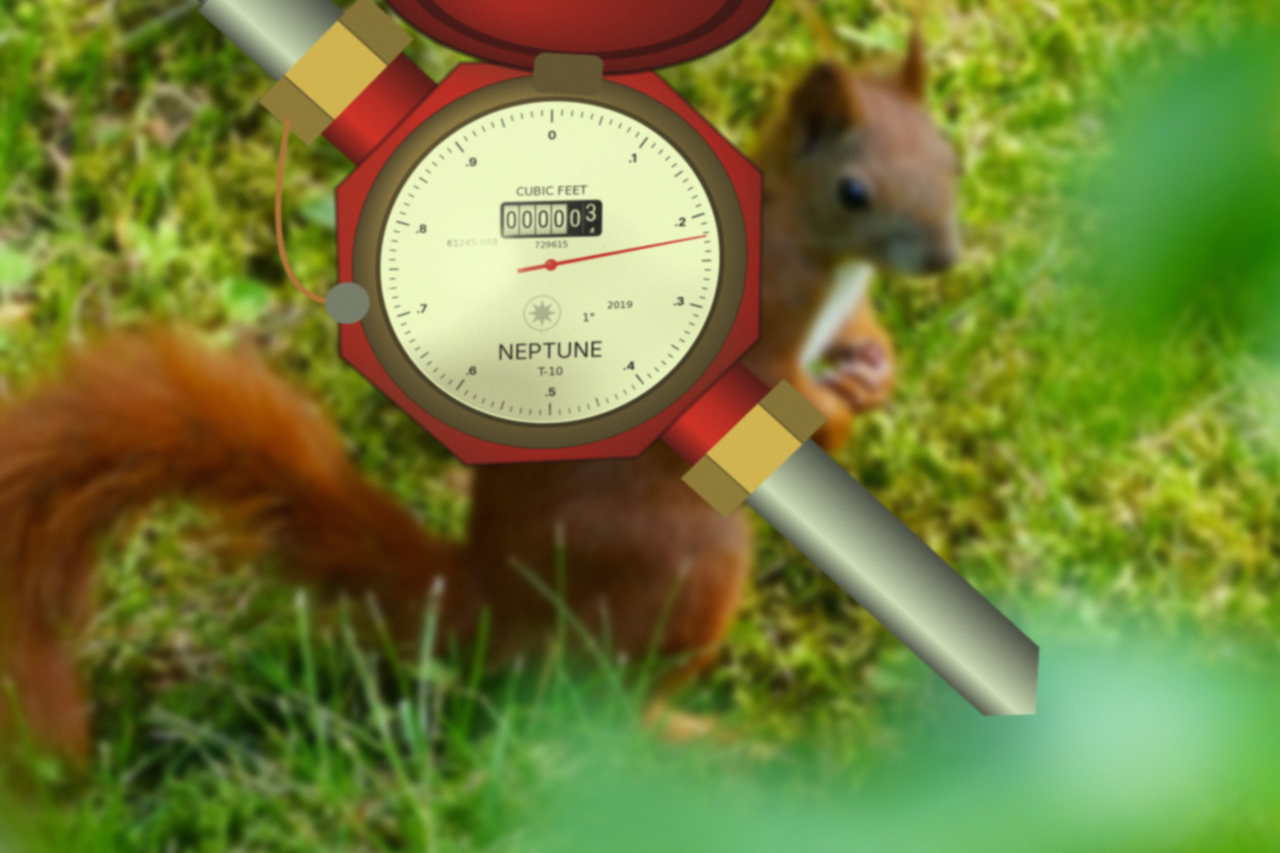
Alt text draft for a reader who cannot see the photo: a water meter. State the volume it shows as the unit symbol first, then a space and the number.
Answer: ft³ 3.22
